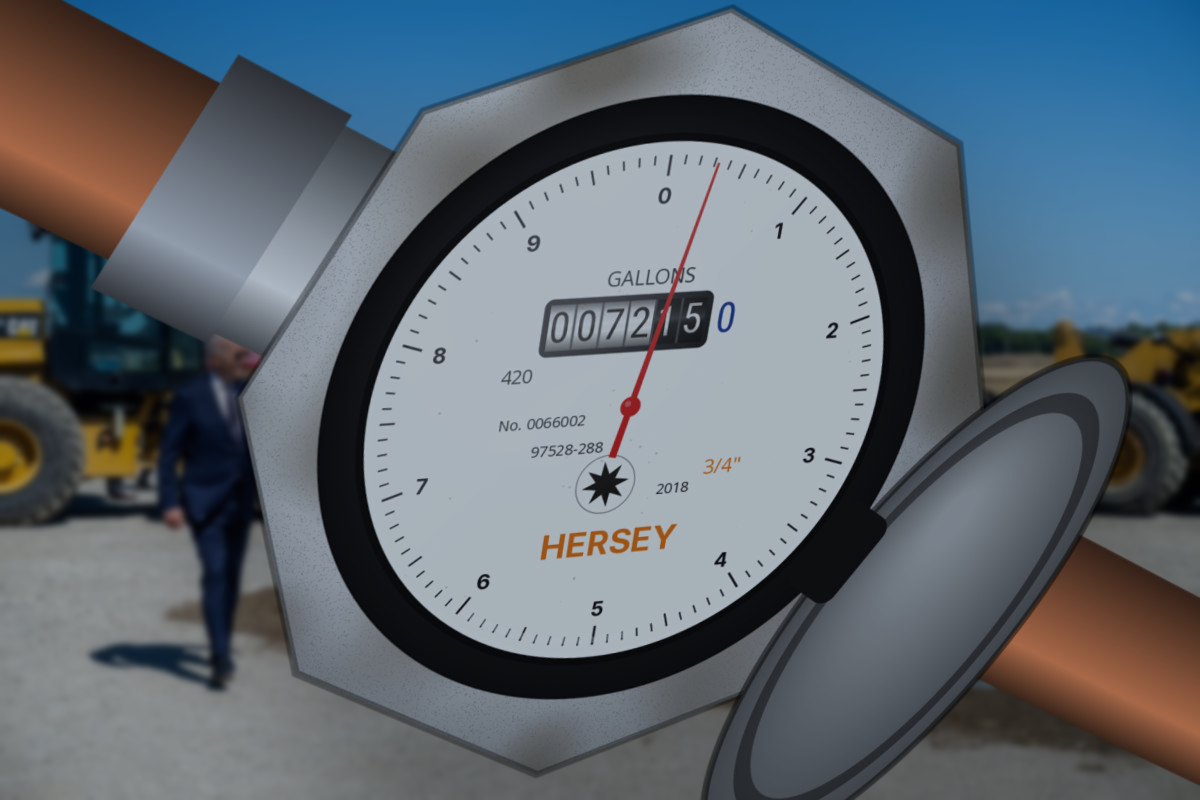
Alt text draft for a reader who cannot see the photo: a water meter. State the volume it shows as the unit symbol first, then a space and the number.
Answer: gal 72150.3
